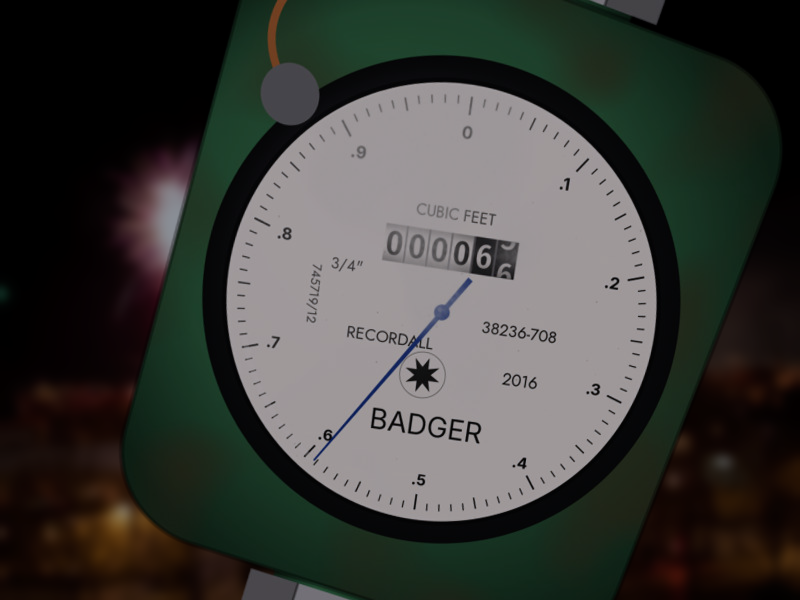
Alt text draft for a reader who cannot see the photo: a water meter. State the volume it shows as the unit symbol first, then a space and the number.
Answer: ft³ 65.59
